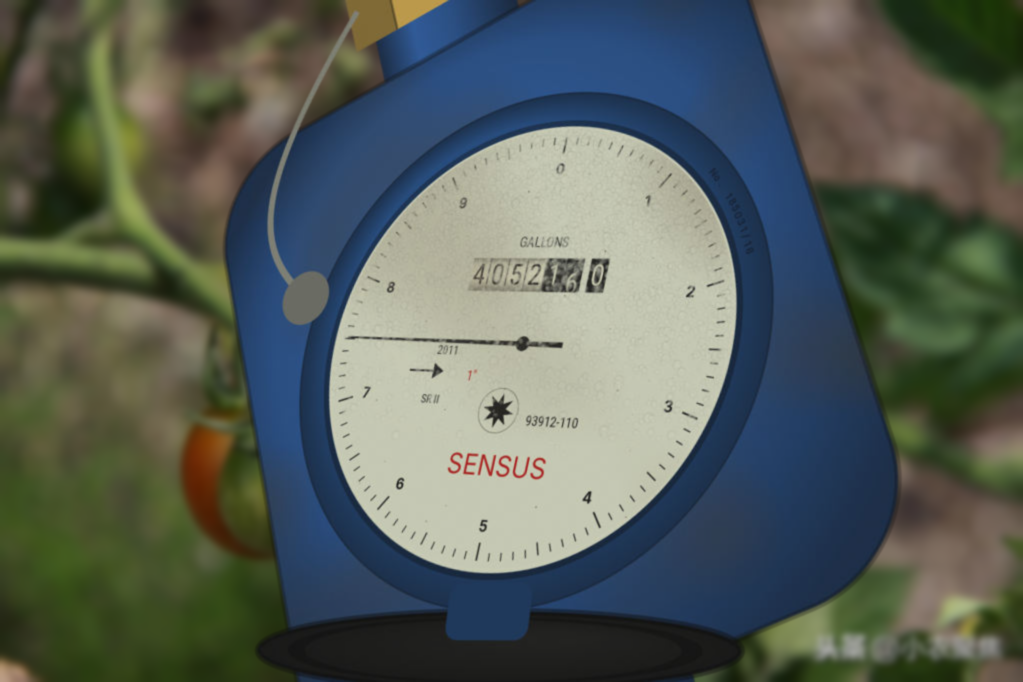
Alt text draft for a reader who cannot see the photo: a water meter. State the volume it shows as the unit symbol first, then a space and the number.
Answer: gal 4052157.5
